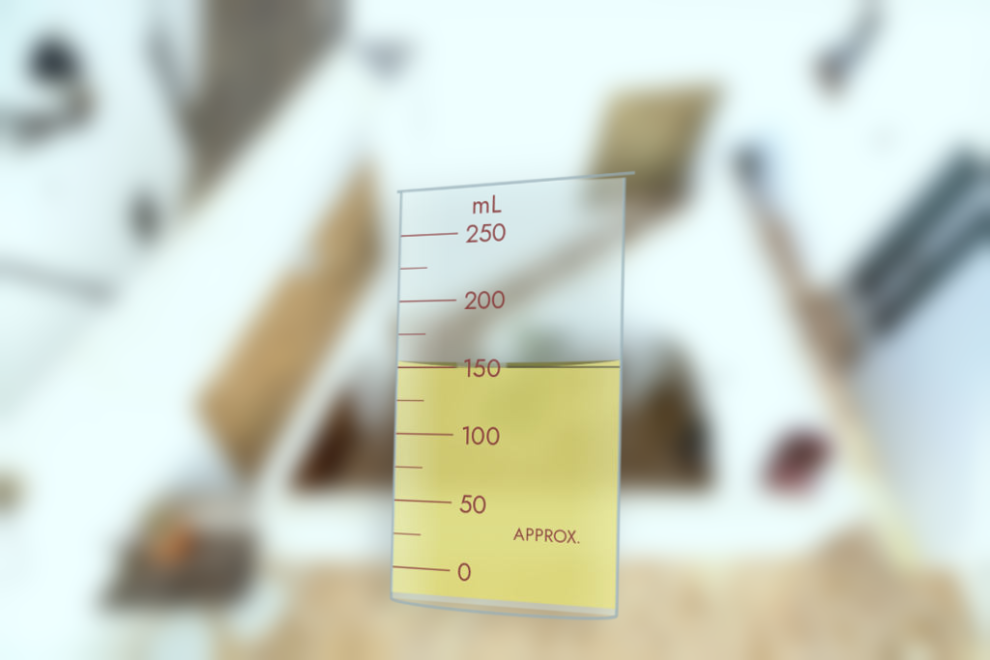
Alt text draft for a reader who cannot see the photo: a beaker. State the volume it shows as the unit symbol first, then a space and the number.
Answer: mL 150
